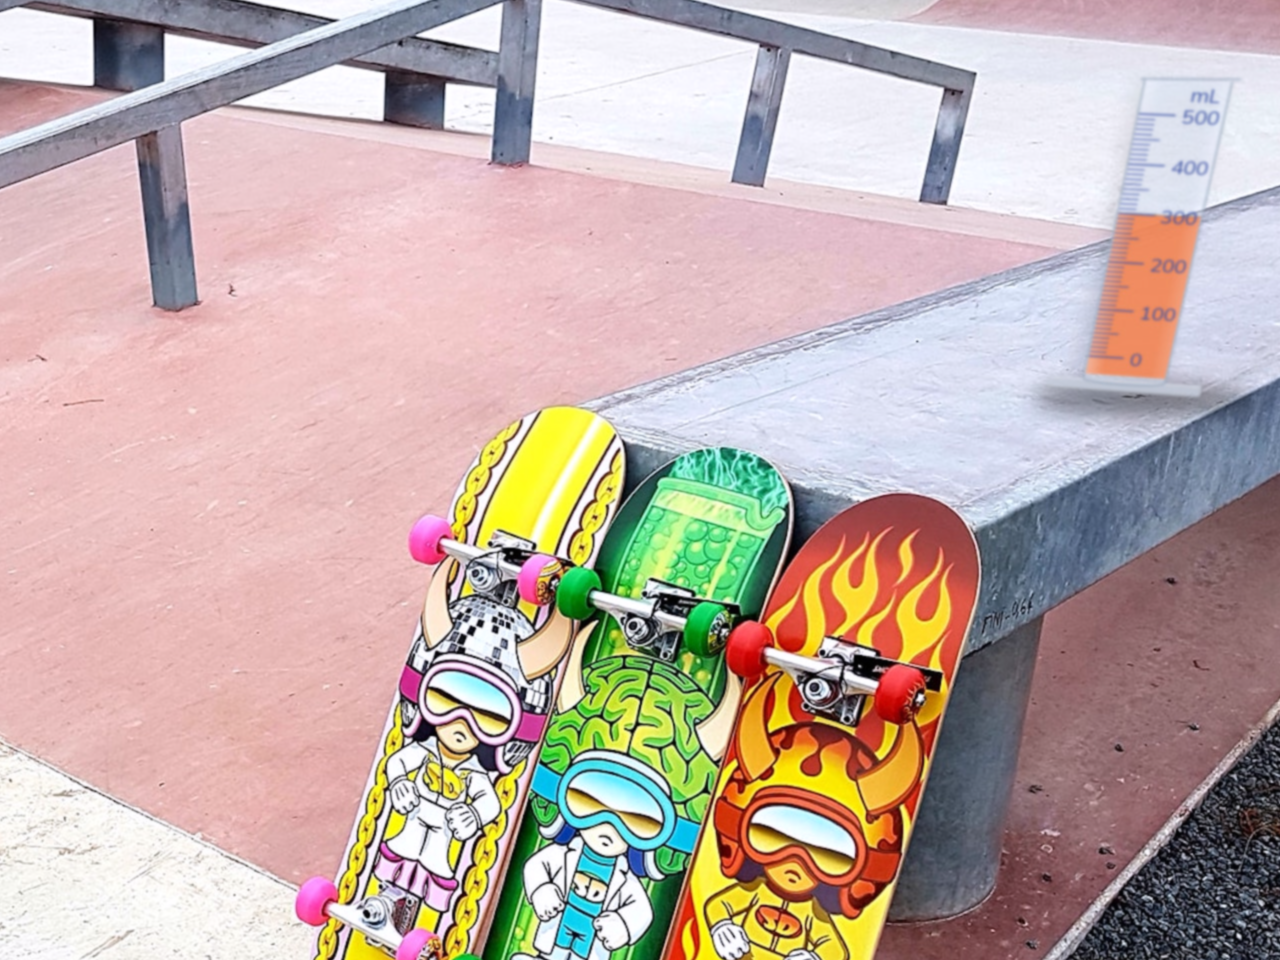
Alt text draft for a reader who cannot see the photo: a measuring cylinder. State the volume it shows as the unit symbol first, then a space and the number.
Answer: mL 300
